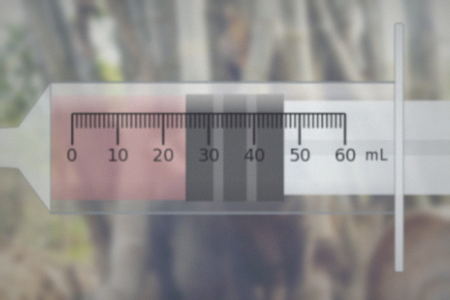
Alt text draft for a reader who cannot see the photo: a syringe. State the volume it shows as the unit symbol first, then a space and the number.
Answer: mL 25
